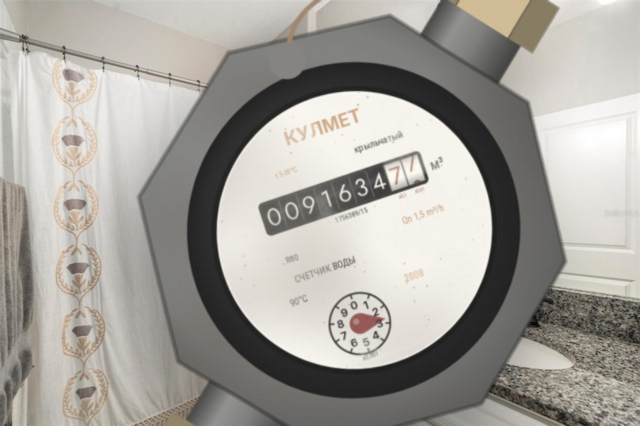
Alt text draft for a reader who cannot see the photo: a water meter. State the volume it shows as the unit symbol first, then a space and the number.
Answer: m³ 91634.772
